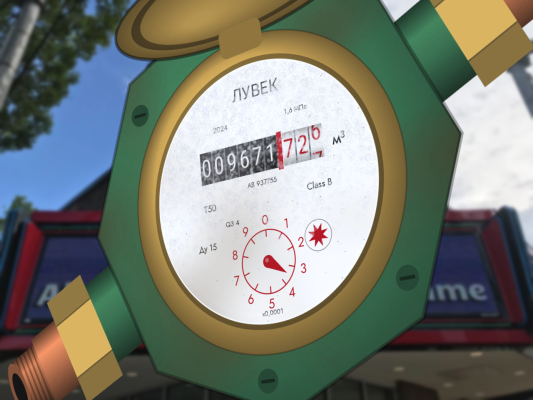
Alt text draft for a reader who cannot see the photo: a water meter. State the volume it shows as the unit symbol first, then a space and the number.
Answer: m³ 9671.7263
